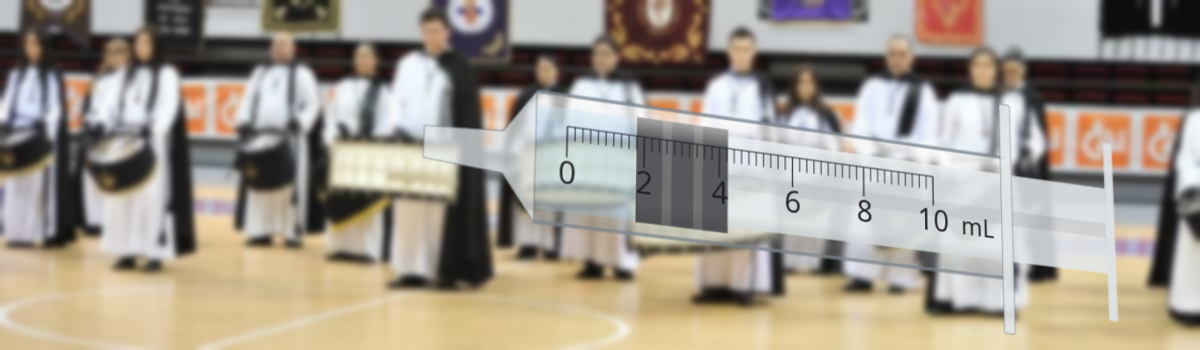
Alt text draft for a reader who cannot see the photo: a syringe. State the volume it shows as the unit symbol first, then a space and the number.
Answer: mL 1.8
